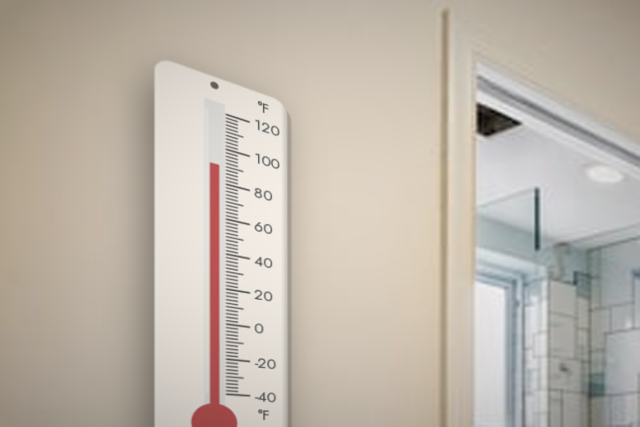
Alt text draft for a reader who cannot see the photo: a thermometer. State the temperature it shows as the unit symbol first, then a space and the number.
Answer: °F 90
